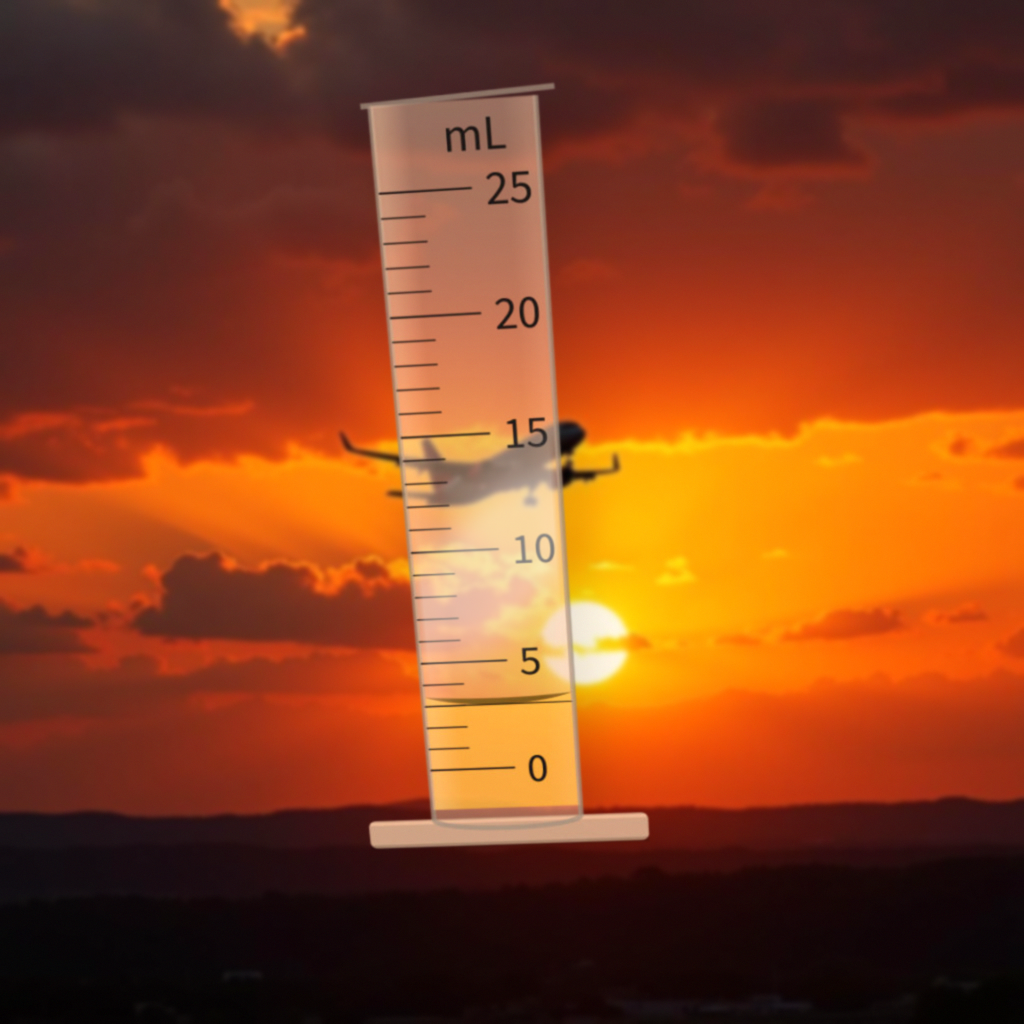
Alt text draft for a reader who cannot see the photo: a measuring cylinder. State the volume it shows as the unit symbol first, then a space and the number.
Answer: mL 3
